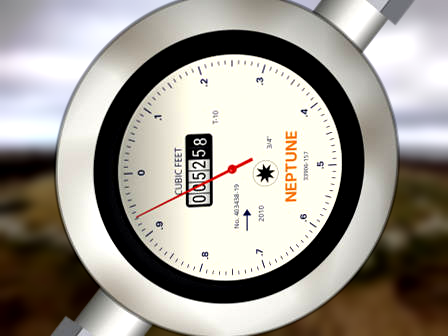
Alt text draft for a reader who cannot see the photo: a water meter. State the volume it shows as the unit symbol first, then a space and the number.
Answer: ft³ 5257.93
